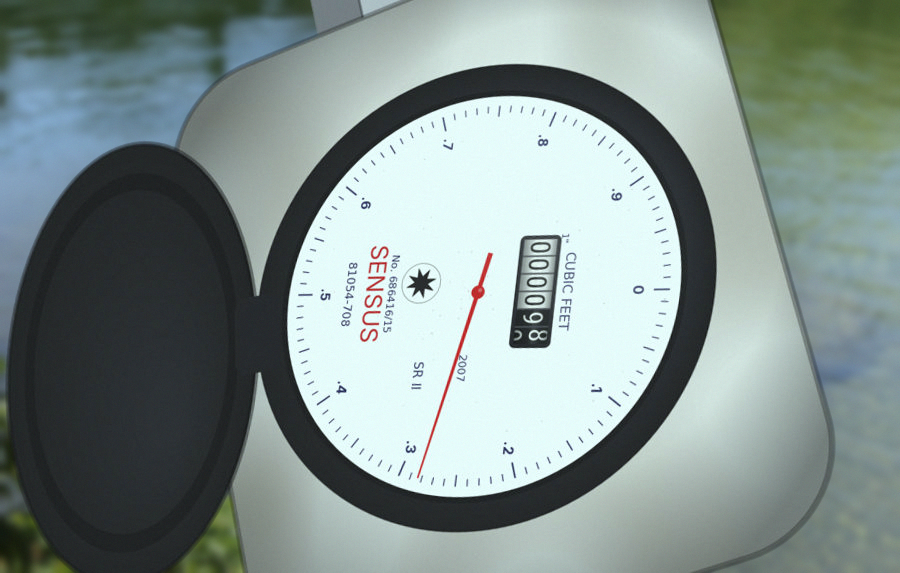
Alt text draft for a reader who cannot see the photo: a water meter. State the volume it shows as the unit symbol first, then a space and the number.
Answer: ft³ 98.28
